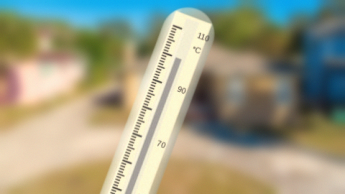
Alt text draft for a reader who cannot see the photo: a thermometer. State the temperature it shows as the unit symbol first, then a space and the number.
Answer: °C 100
